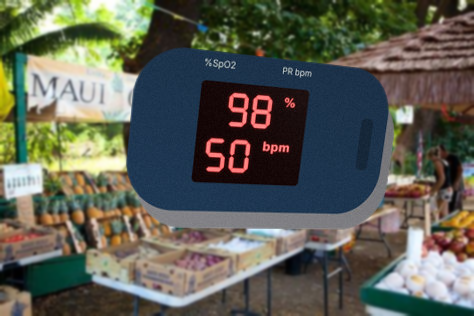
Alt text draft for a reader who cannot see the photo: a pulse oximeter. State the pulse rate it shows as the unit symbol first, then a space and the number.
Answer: bpm 50
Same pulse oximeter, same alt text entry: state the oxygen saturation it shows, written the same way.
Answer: % 98
